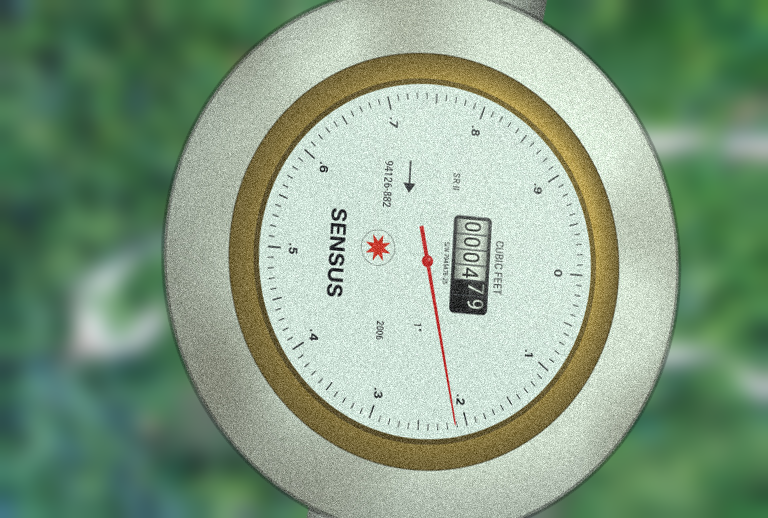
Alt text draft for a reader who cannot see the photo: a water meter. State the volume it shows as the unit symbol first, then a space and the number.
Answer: ft³ 479.21
